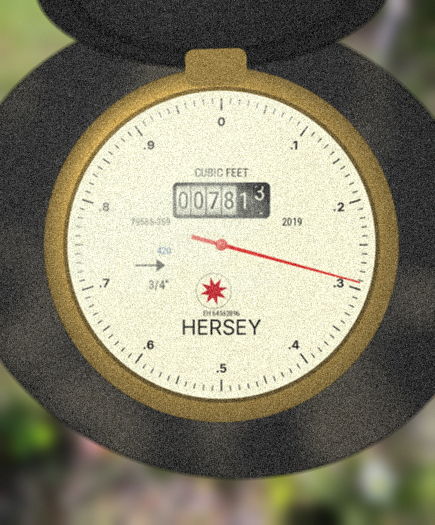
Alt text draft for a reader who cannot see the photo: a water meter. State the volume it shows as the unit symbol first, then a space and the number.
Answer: ft³ 7813.29
